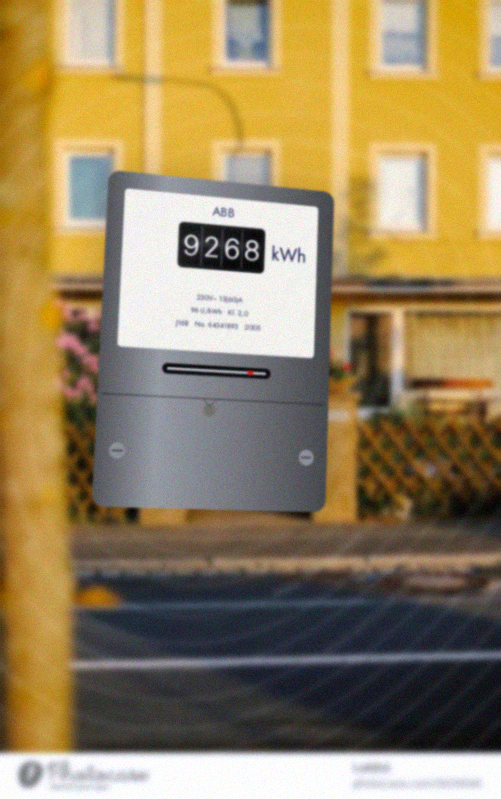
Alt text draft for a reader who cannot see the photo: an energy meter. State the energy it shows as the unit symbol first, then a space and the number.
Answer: kWh 9268
